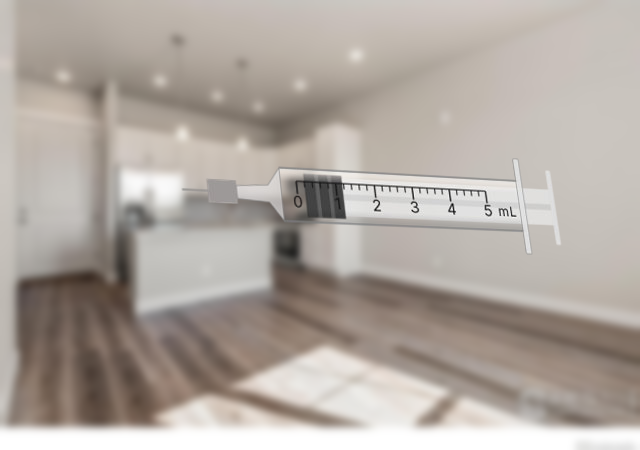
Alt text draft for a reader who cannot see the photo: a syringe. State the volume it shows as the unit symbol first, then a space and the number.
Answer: mL 0.2
